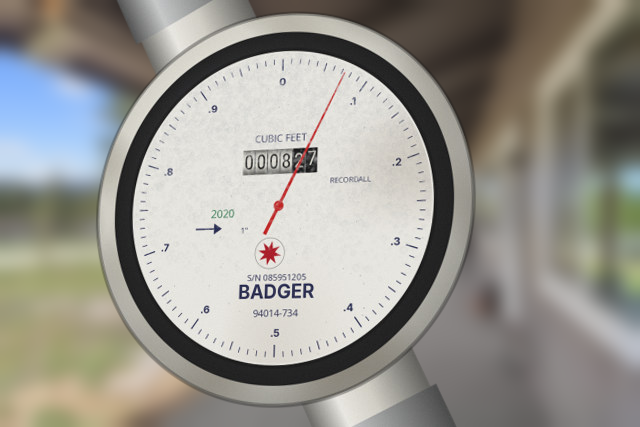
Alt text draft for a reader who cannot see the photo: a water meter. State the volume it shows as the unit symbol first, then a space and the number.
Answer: ft³ 827.07
